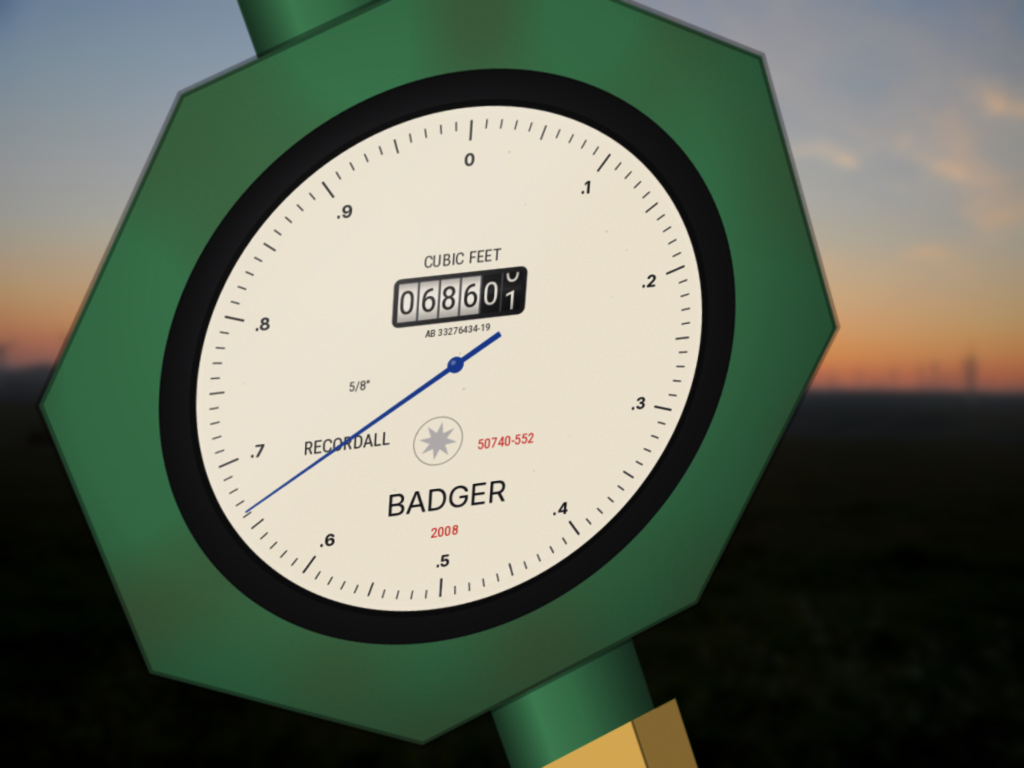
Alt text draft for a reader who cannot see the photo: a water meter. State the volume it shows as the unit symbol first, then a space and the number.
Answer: ft³ 68600.66
